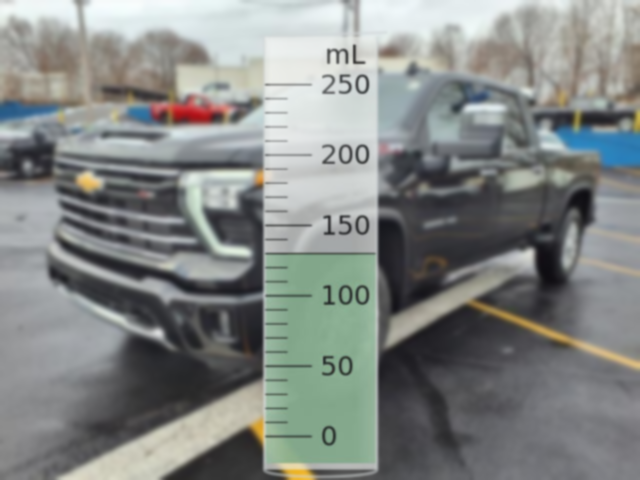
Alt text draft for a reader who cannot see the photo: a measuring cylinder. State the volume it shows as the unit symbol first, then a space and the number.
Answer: mL 130
